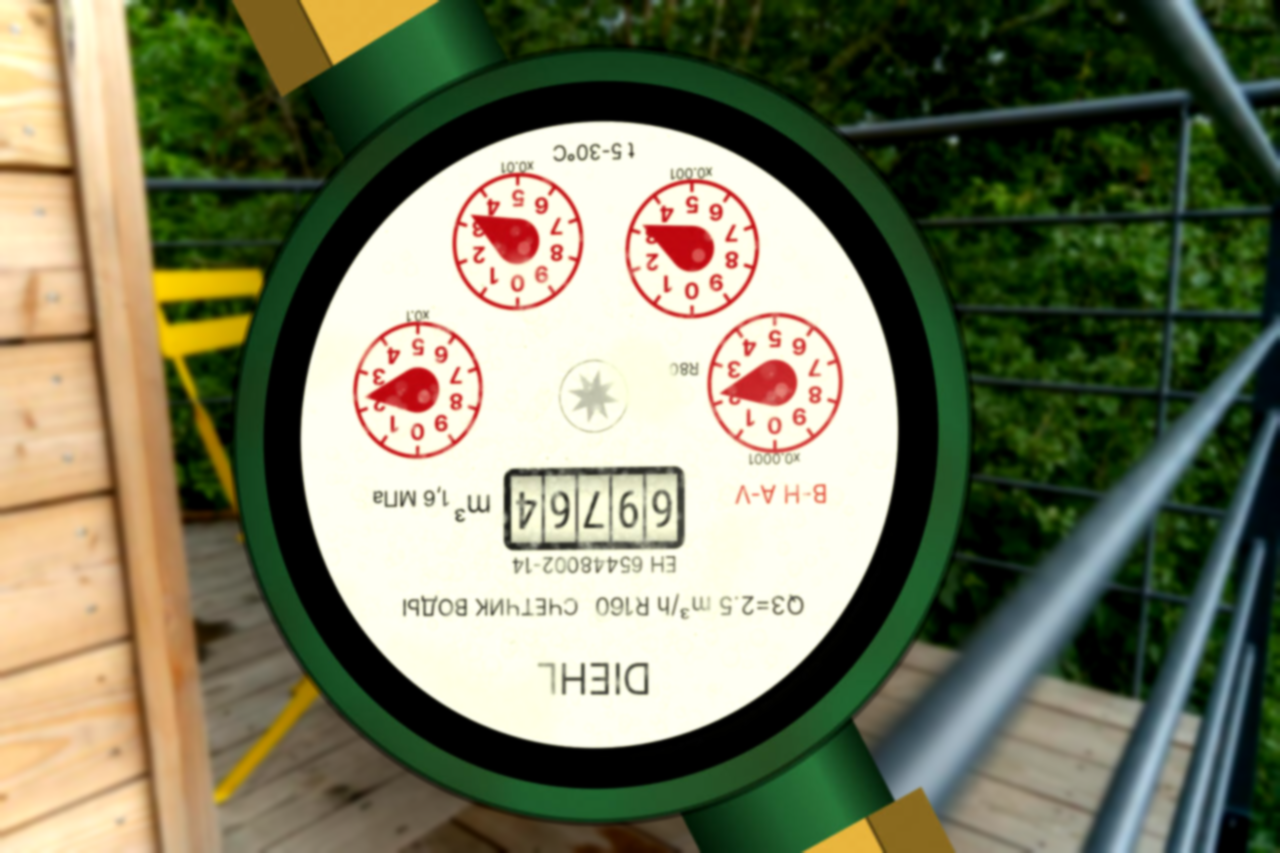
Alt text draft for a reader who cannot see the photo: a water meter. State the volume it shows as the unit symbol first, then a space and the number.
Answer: m³ 69764.2332
